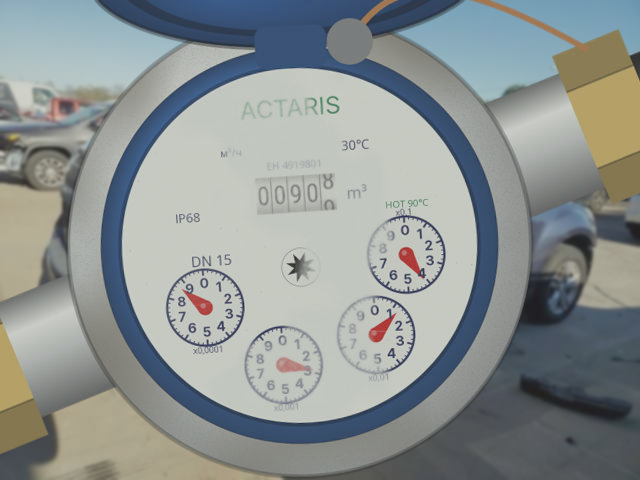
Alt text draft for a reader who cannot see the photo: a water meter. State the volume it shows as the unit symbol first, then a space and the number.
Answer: m³ 908.4128
